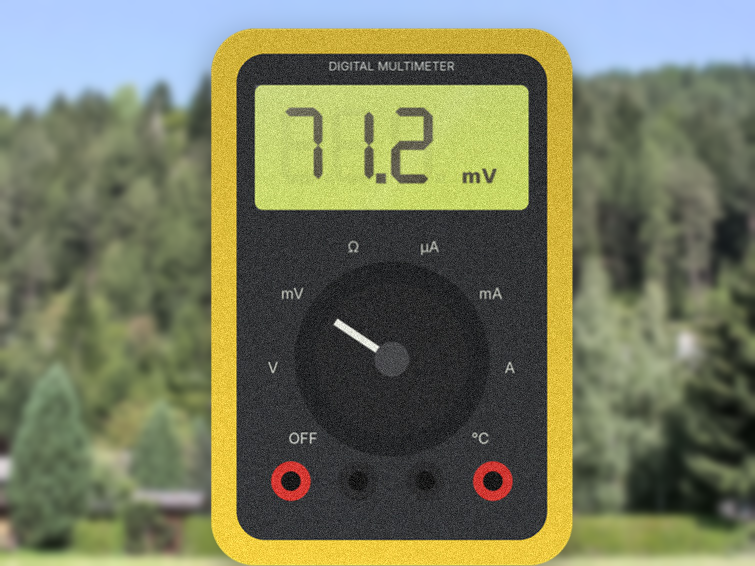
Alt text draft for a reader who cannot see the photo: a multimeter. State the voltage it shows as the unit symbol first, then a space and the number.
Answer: mV 71.2
